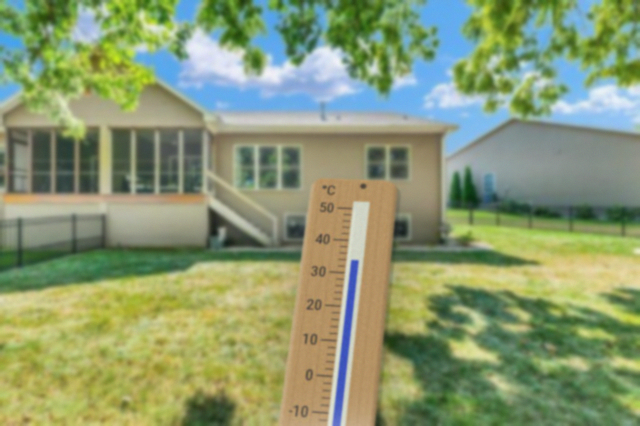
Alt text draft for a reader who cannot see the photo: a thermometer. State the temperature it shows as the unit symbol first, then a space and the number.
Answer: °C 34
